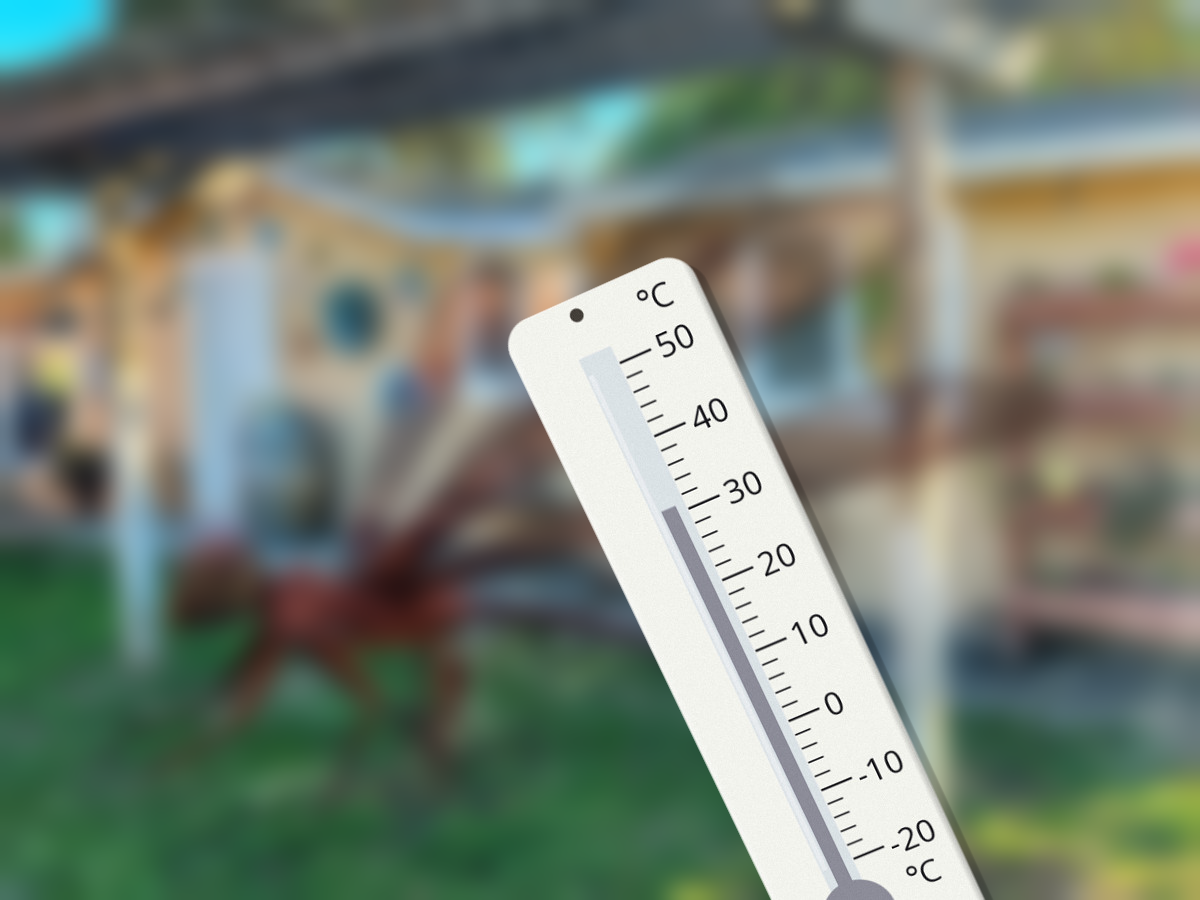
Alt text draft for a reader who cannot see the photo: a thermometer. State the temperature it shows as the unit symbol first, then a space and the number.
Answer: °C 31
